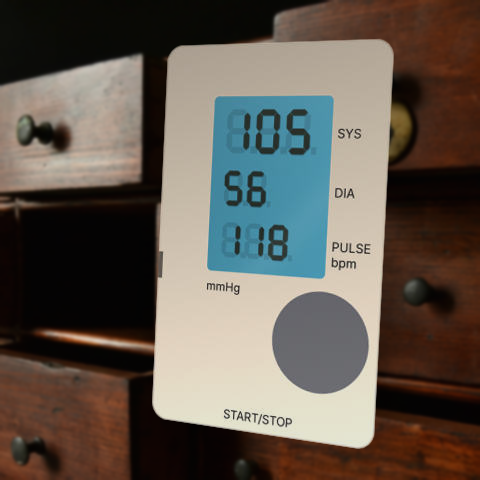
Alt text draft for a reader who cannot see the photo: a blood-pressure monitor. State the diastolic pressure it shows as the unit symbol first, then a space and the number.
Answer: mmHg 56
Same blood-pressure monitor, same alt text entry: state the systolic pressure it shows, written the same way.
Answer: mmHg 105
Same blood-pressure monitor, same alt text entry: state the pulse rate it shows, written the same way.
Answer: bpm 118
